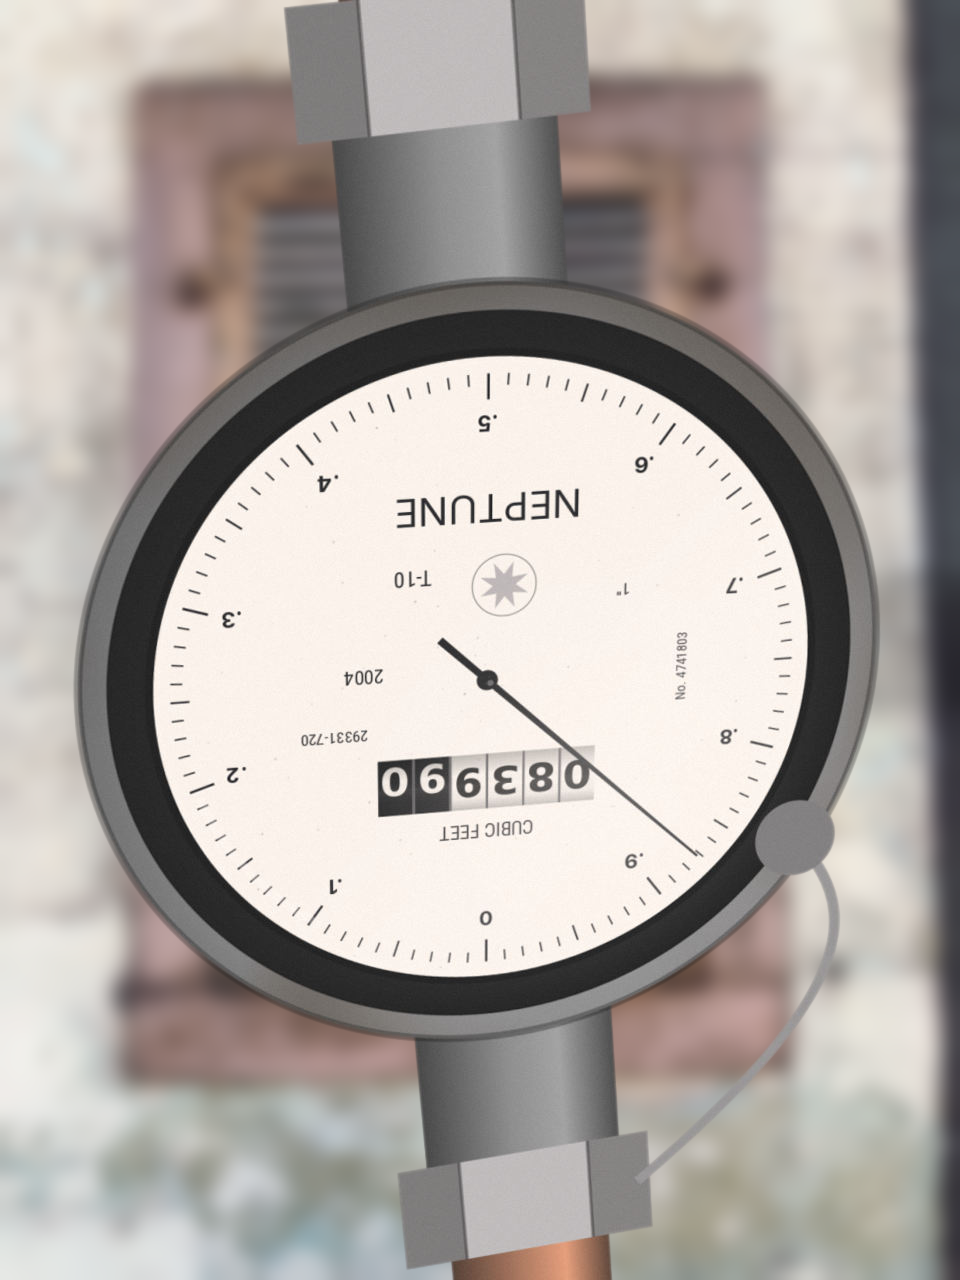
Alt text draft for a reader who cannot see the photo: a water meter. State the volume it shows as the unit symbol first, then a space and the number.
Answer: ft³ 83989.87
